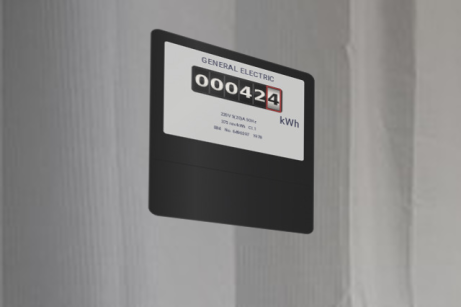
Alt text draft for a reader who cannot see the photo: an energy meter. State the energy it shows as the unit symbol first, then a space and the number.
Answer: kWh 42.4
